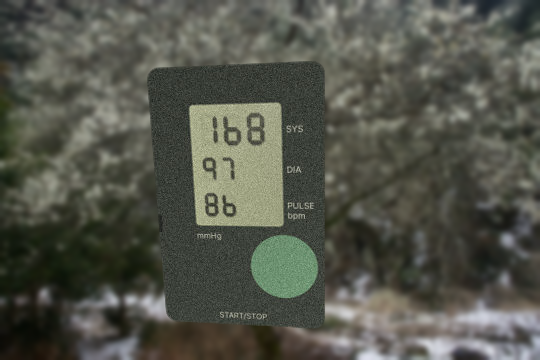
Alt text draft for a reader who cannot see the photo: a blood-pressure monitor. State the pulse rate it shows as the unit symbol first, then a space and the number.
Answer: bpm 86
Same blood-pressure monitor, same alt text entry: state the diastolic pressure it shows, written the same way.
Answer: mmHg 97
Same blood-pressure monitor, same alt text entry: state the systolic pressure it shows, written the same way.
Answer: mmHg 168
